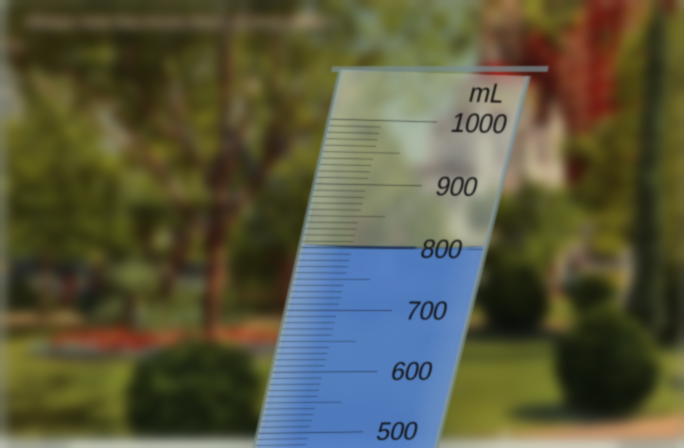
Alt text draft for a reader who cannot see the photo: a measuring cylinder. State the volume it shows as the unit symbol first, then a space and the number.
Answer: mL 800
